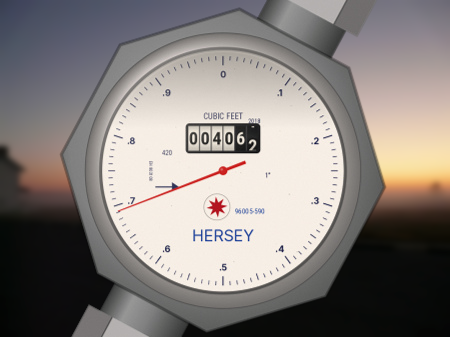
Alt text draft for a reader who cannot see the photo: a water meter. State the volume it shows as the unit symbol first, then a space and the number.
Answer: ft³ 4061.69
